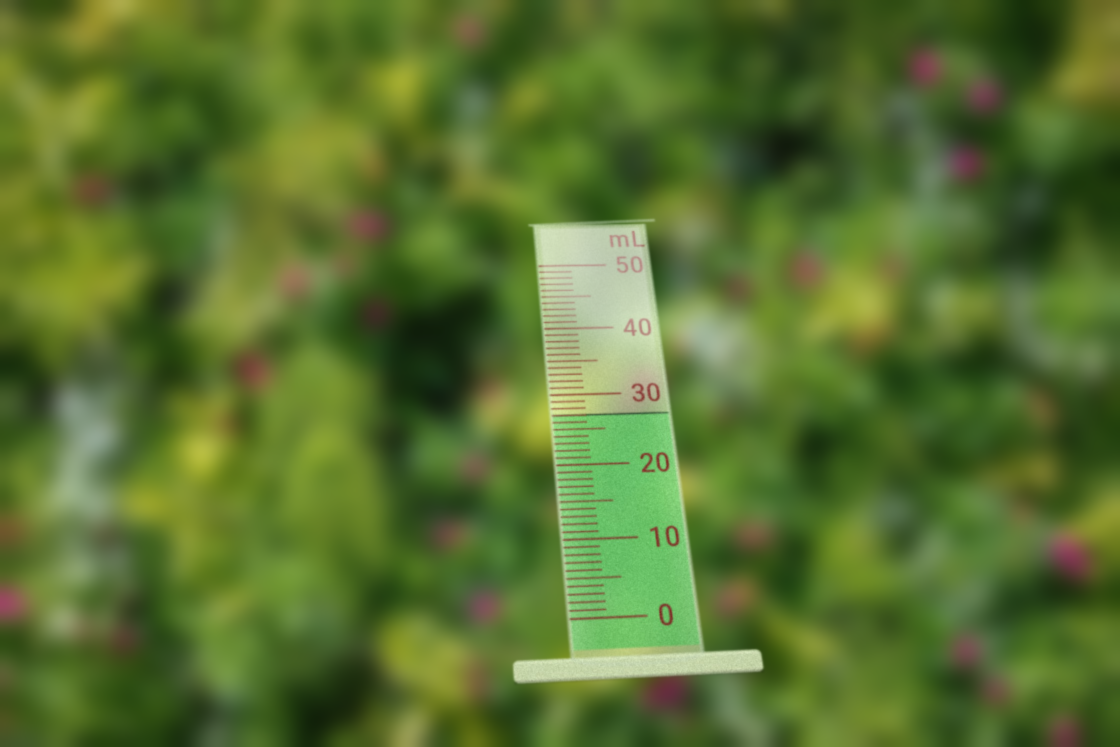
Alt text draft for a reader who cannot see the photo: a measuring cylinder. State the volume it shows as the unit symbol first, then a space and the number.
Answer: mL 27
